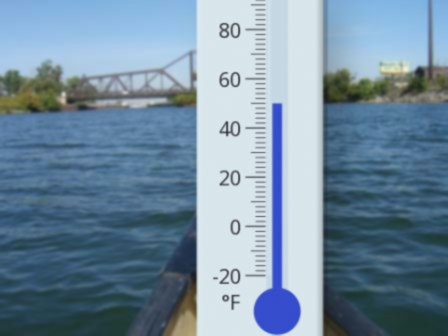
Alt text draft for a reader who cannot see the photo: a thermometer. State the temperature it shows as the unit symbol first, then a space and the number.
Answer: °F 50
